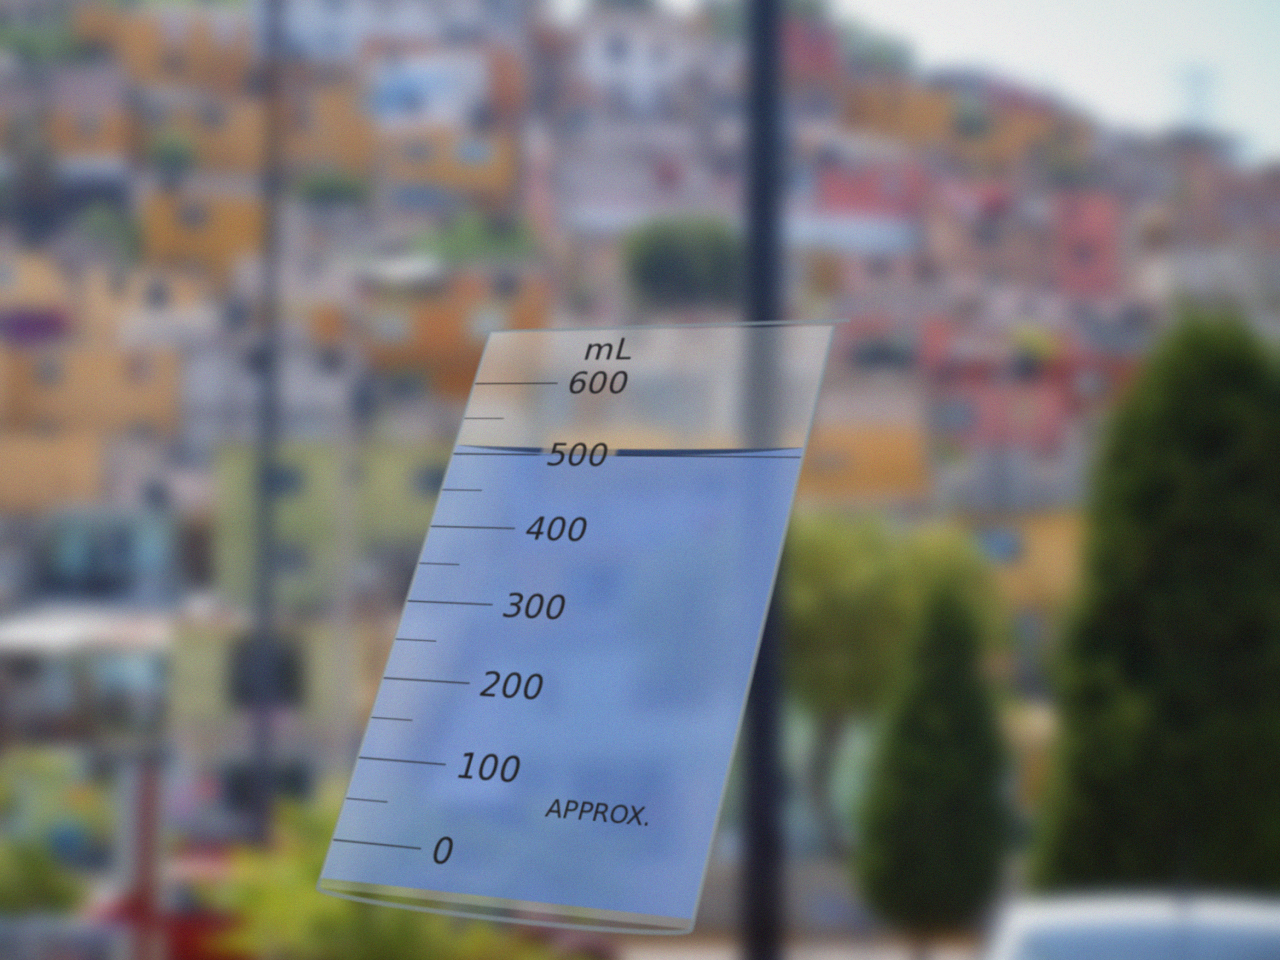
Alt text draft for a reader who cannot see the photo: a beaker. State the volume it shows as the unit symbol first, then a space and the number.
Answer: mL 500
